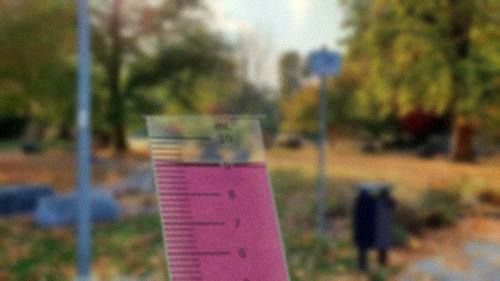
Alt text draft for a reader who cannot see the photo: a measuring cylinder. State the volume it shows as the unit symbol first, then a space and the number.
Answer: mL 9
